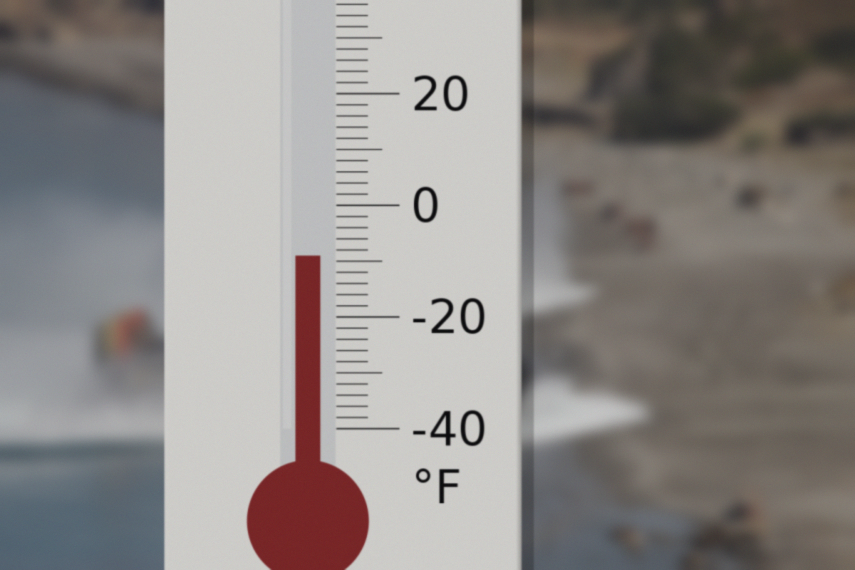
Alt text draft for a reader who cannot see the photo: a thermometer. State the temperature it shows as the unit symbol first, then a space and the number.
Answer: °F -9
